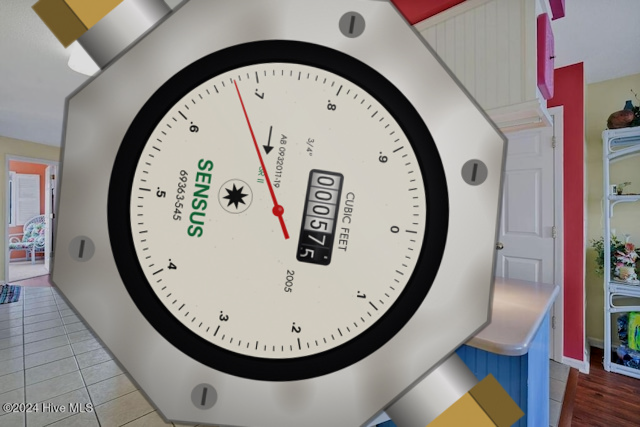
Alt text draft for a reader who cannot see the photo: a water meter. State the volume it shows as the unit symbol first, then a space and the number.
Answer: ft³ 574.67
